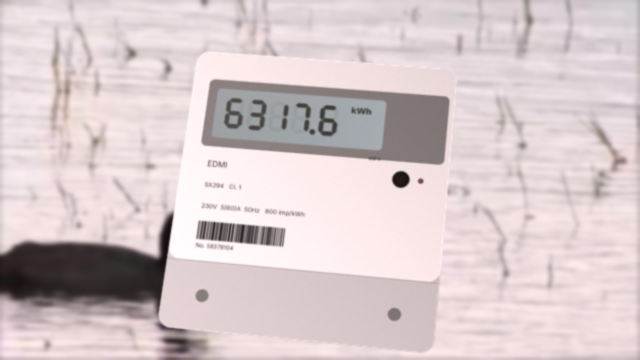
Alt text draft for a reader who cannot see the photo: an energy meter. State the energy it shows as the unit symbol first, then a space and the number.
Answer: kWh 6317.6
